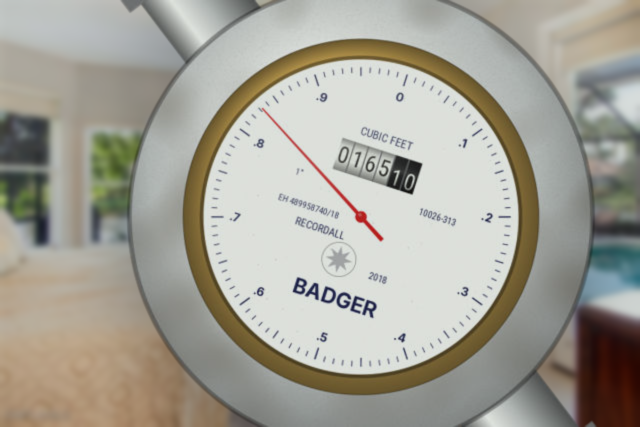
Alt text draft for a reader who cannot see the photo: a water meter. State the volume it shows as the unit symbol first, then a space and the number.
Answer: ft³ 16509.83
